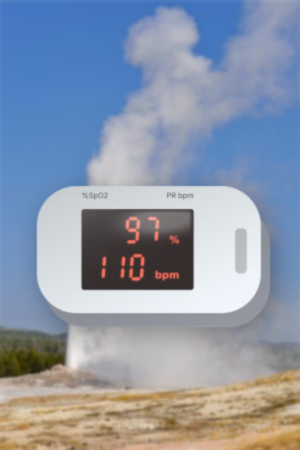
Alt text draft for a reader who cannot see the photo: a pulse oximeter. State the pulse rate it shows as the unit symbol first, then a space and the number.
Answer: bpm 110
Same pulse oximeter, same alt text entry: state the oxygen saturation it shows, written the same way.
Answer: % 97
